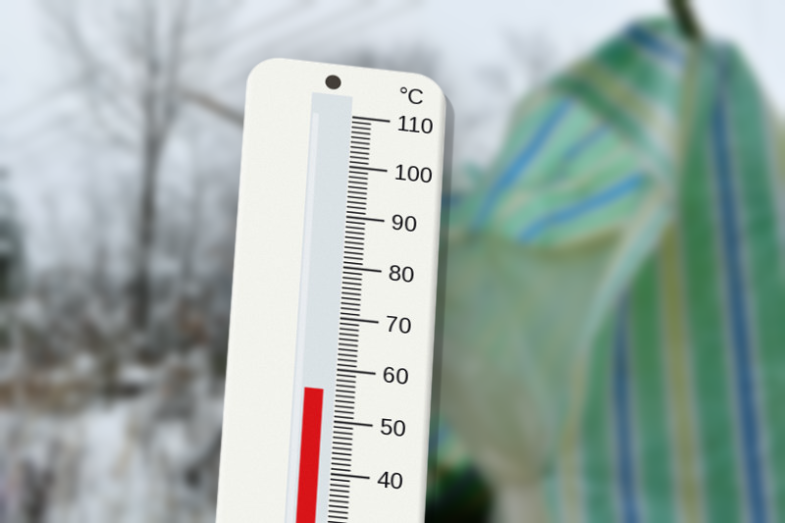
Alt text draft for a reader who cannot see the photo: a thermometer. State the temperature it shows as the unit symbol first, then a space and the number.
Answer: °C 56
